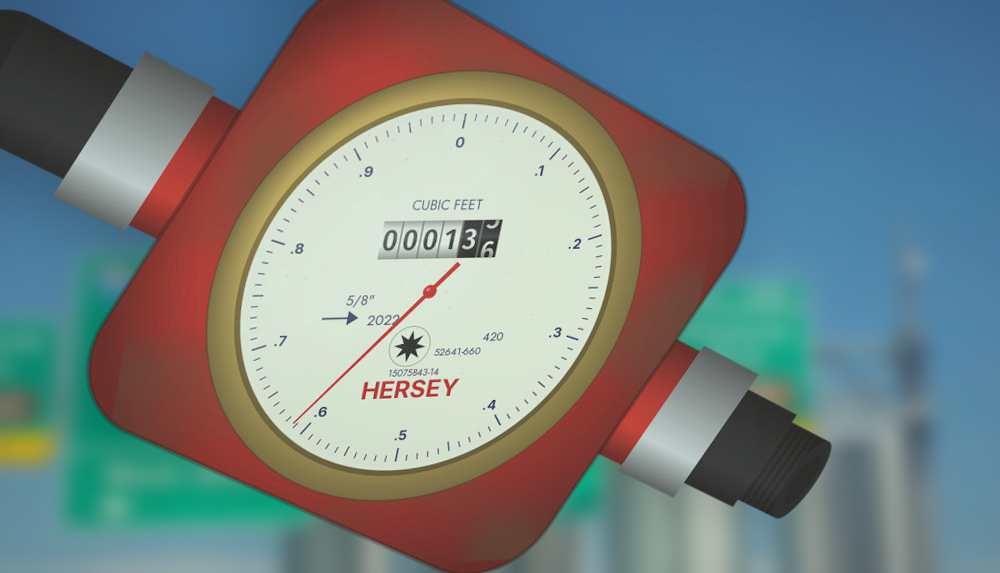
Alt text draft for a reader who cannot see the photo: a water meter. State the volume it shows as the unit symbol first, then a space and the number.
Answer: ft³ 135.61
